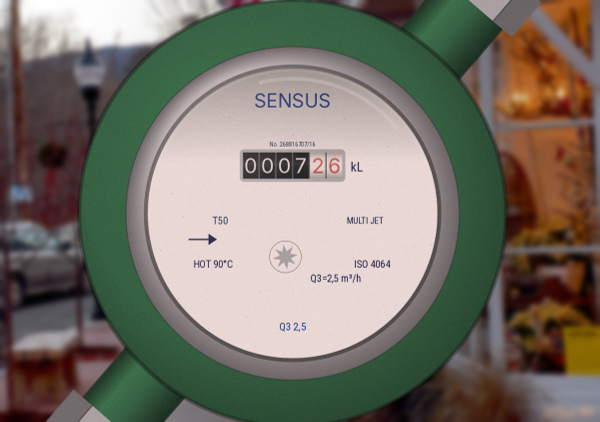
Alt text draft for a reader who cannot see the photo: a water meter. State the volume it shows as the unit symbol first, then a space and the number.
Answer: kL 7.26
